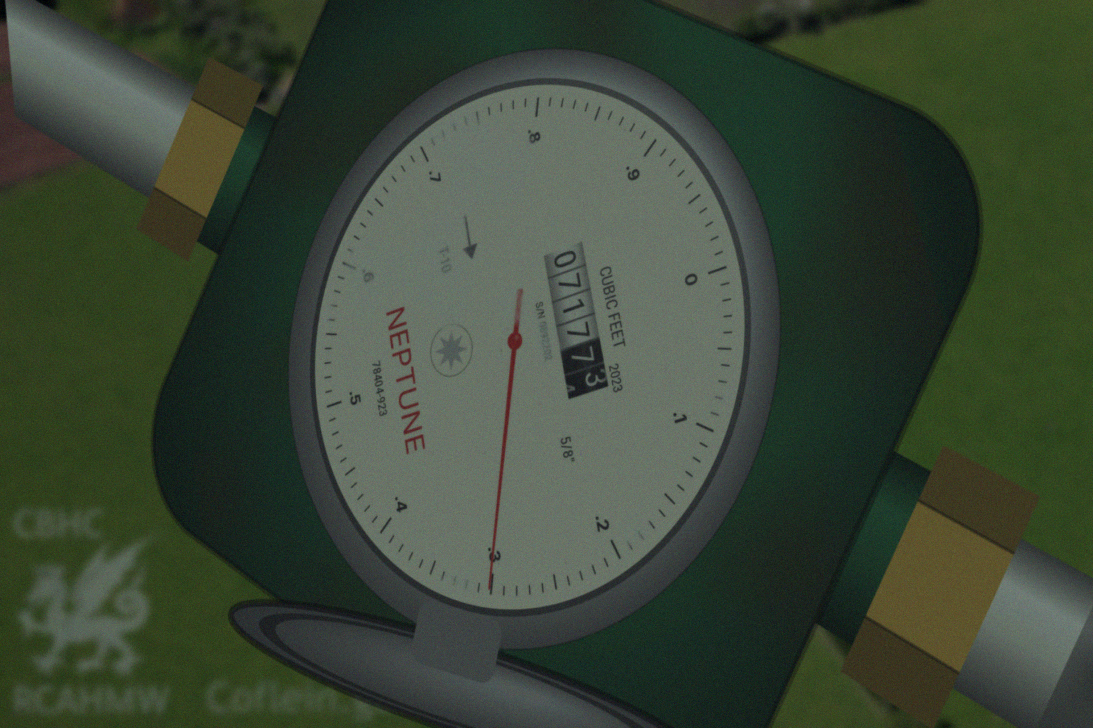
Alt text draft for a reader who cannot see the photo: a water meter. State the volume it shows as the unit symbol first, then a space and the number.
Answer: ft³ 71773.30
